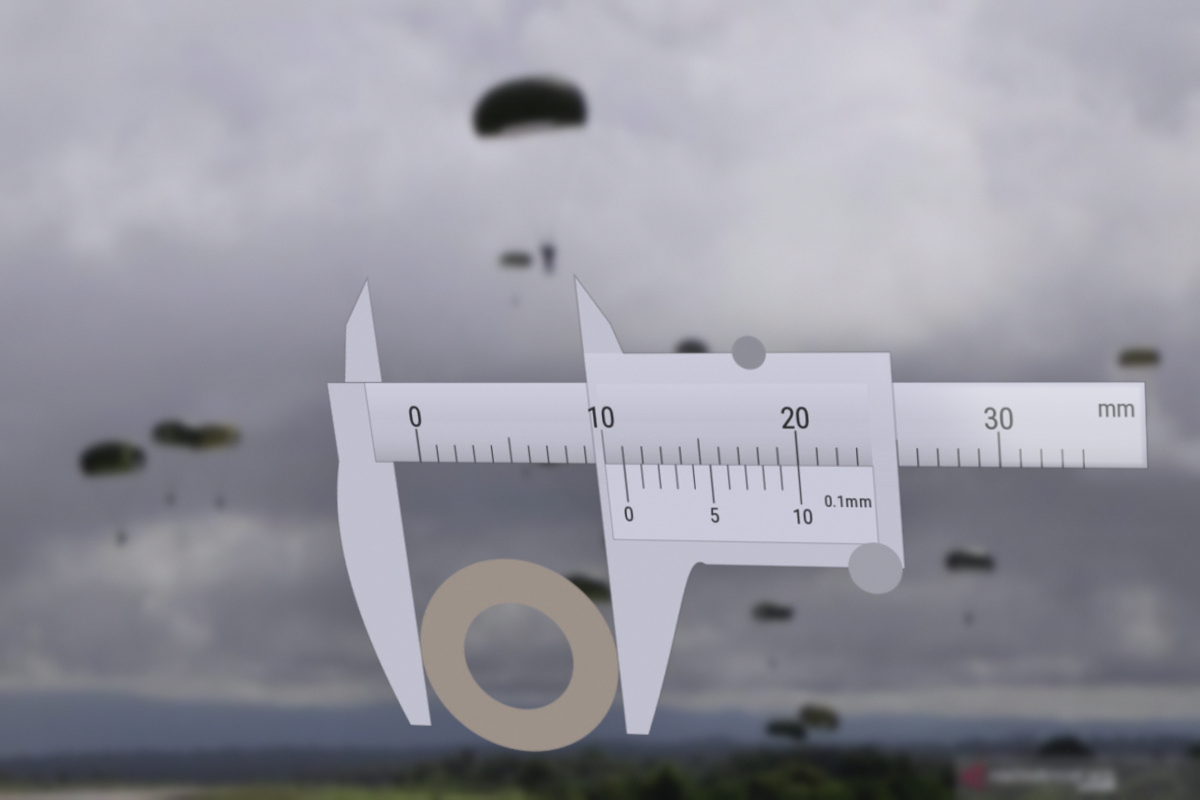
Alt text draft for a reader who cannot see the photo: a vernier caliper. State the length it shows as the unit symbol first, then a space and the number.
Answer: mm 11.0
